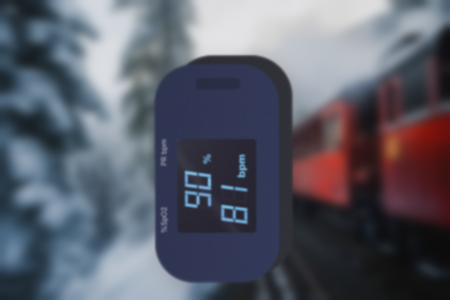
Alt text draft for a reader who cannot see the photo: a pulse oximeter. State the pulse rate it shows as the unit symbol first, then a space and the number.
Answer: bpm 81
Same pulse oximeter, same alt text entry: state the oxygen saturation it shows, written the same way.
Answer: % 90
